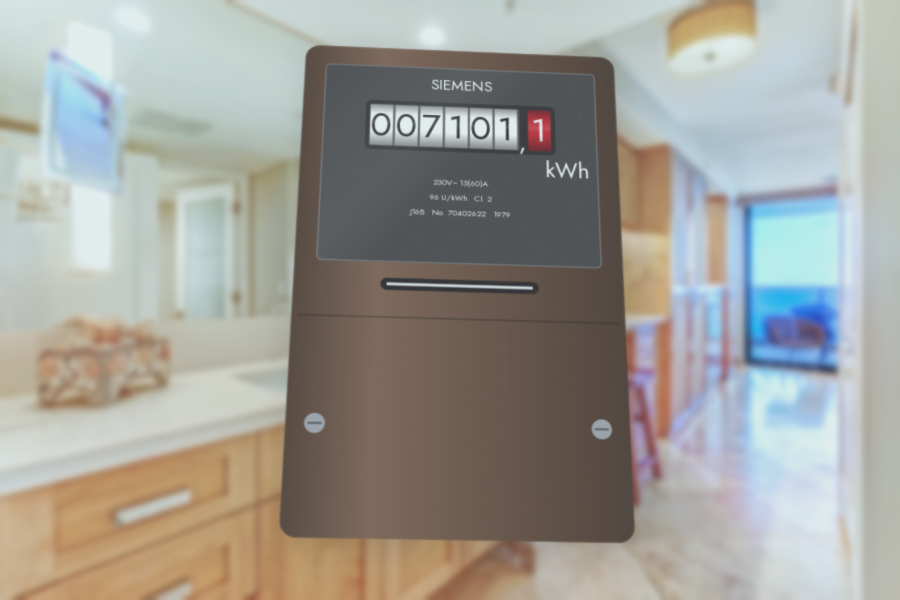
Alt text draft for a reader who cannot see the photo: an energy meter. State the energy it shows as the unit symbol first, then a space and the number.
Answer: kWh 7101.1
